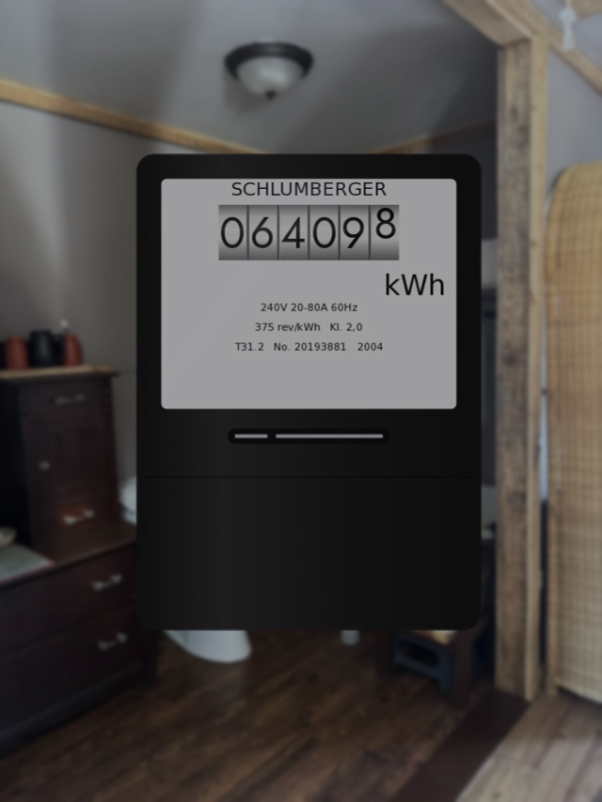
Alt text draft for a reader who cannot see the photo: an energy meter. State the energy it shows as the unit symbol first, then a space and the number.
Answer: kWh 64098
